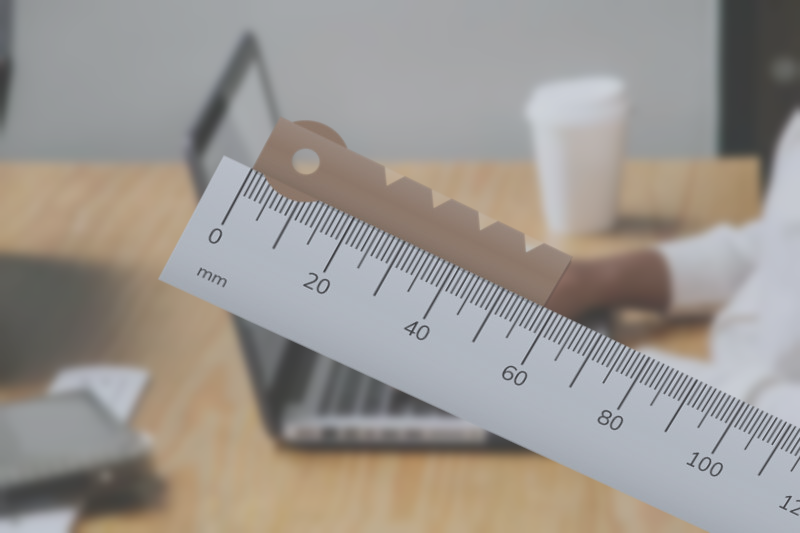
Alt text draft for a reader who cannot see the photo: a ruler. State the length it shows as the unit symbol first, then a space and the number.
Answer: mm 58
